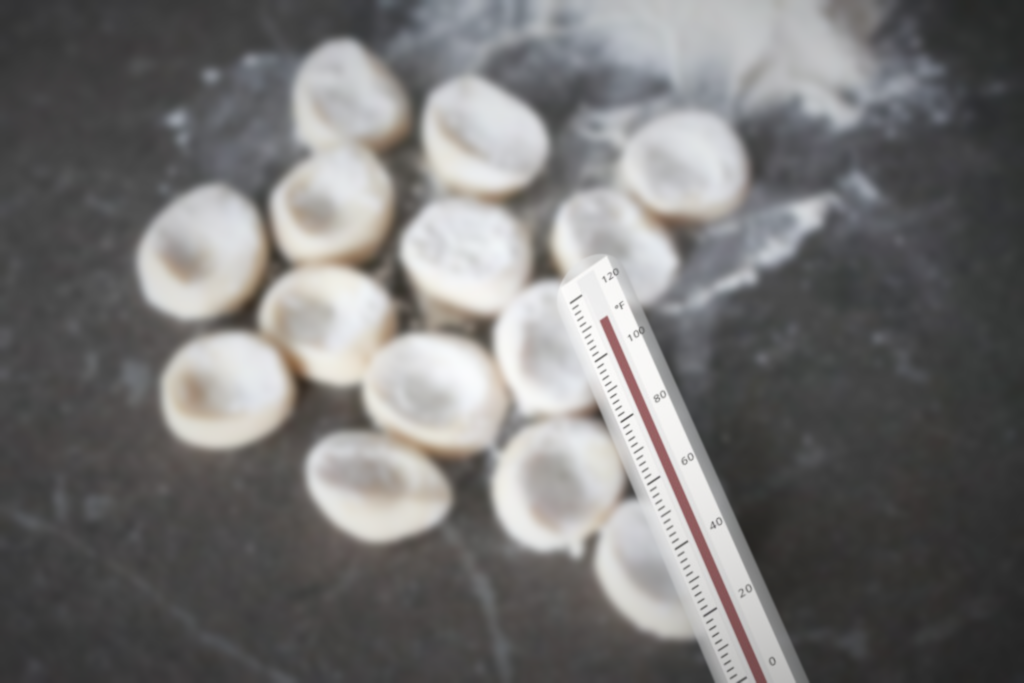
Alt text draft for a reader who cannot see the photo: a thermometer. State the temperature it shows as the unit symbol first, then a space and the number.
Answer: °F 110
